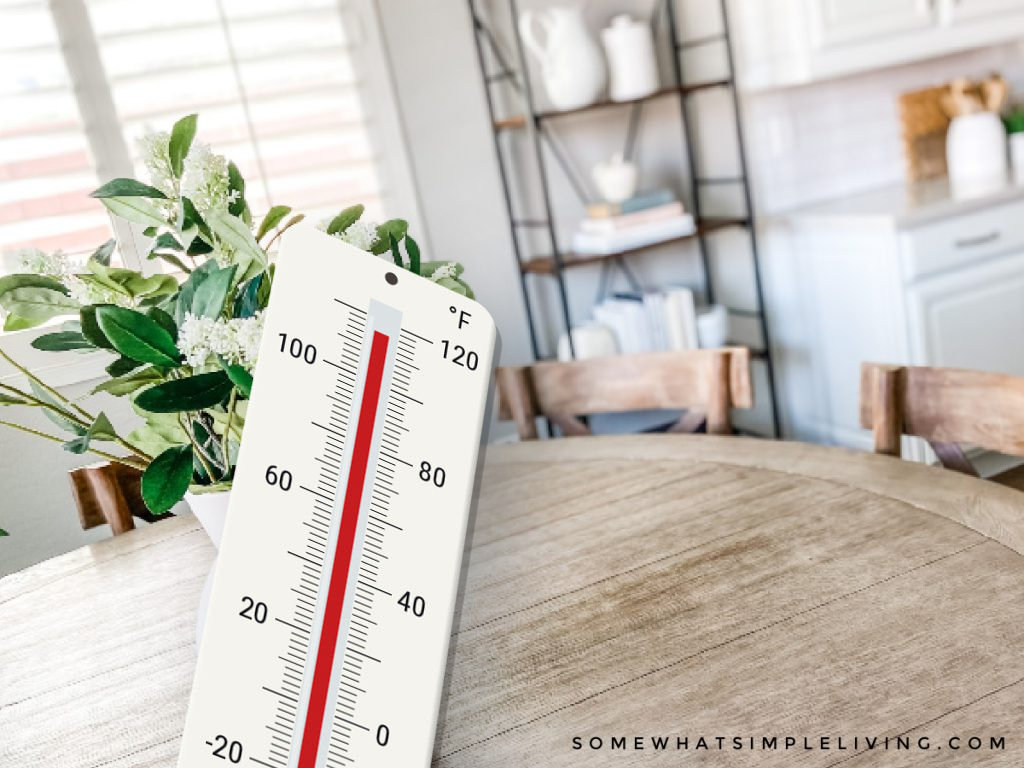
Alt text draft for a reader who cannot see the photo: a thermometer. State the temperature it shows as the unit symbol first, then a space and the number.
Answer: °F 116
